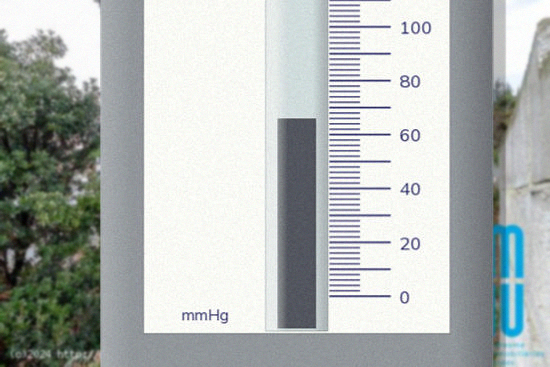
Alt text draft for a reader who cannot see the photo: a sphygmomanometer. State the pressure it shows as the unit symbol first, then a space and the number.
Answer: mmHg 66
